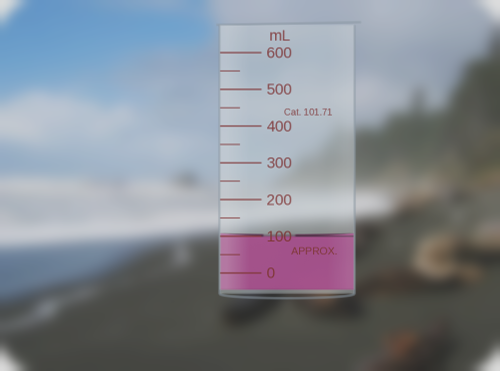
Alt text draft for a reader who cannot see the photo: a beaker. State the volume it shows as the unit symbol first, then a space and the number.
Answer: mL 100
